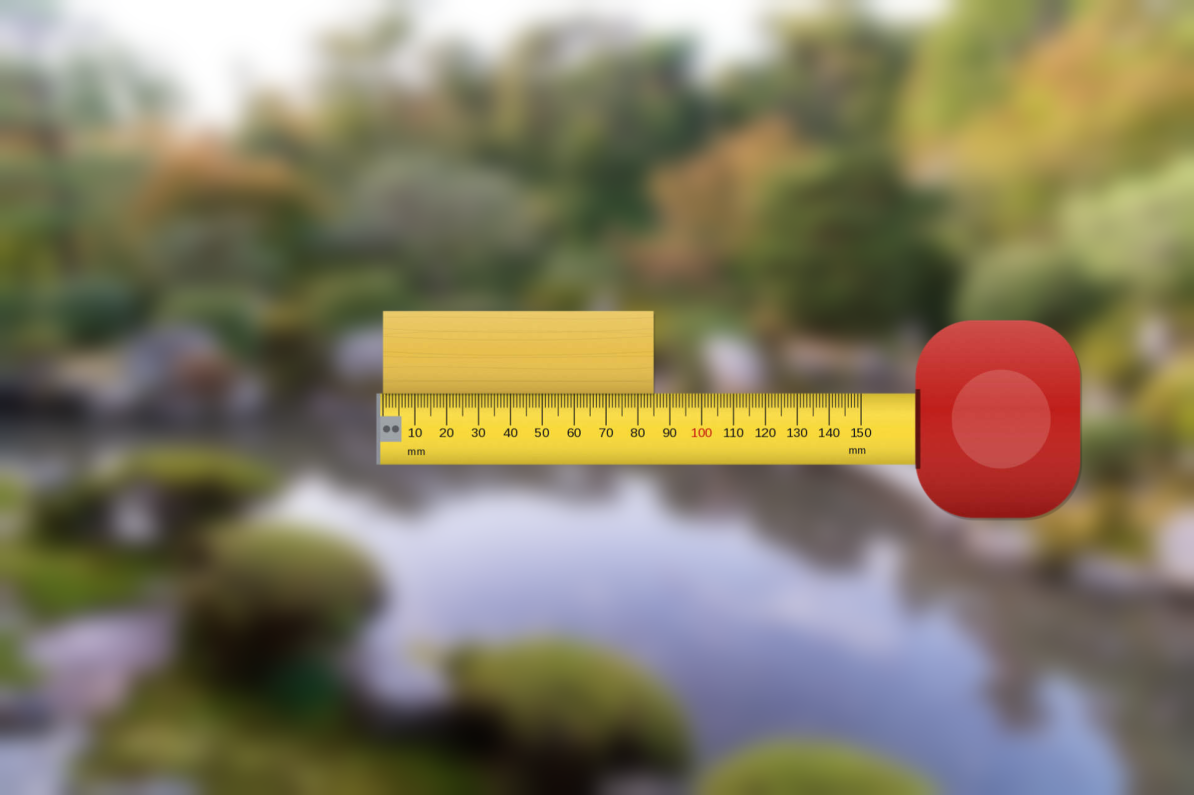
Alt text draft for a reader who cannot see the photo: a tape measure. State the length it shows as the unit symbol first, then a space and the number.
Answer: mm 85
